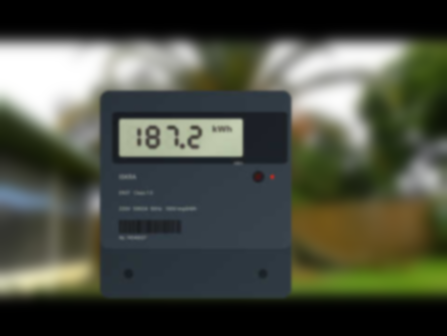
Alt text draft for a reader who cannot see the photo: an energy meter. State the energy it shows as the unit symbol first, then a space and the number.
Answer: kWh 187.2
